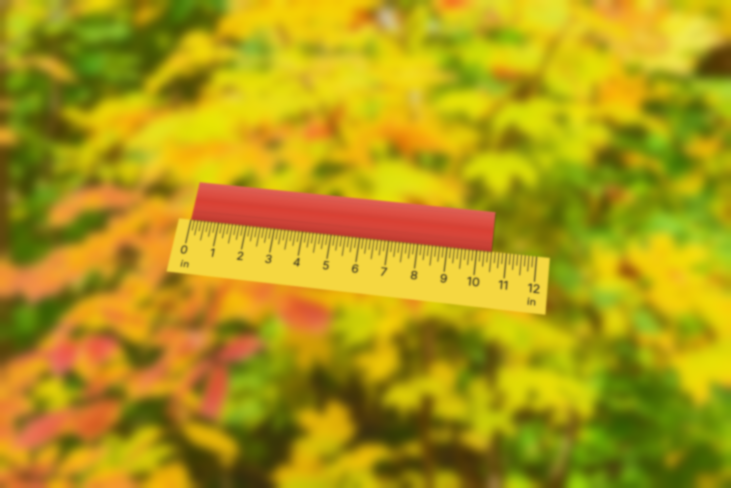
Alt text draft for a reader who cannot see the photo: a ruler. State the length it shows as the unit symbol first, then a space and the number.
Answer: in 10.5
